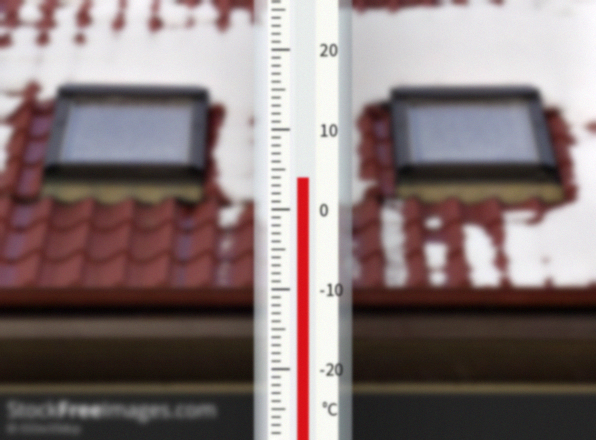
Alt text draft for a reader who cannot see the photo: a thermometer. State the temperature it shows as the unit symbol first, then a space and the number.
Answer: °C 4
